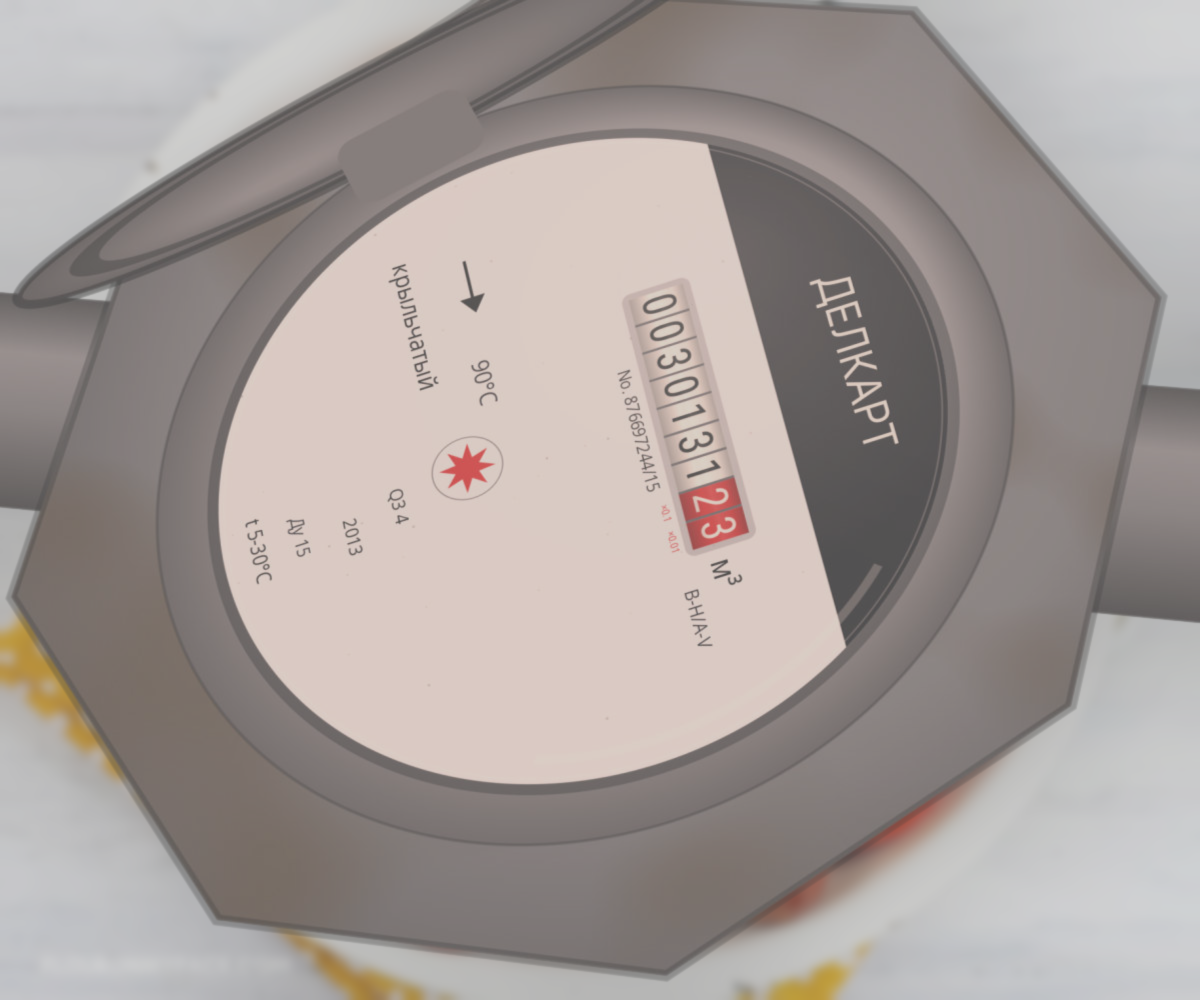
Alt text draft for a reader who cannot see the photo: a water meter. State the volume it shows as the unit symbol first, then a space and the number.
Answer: m³ 30131.23
